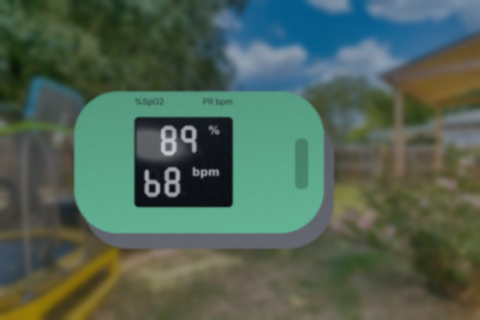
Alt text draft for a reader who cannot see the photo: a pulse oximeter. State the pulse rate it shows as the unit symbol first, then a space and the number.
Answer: bpm 68
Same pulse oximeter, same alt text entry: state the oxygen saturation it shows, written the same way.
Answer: % 89
